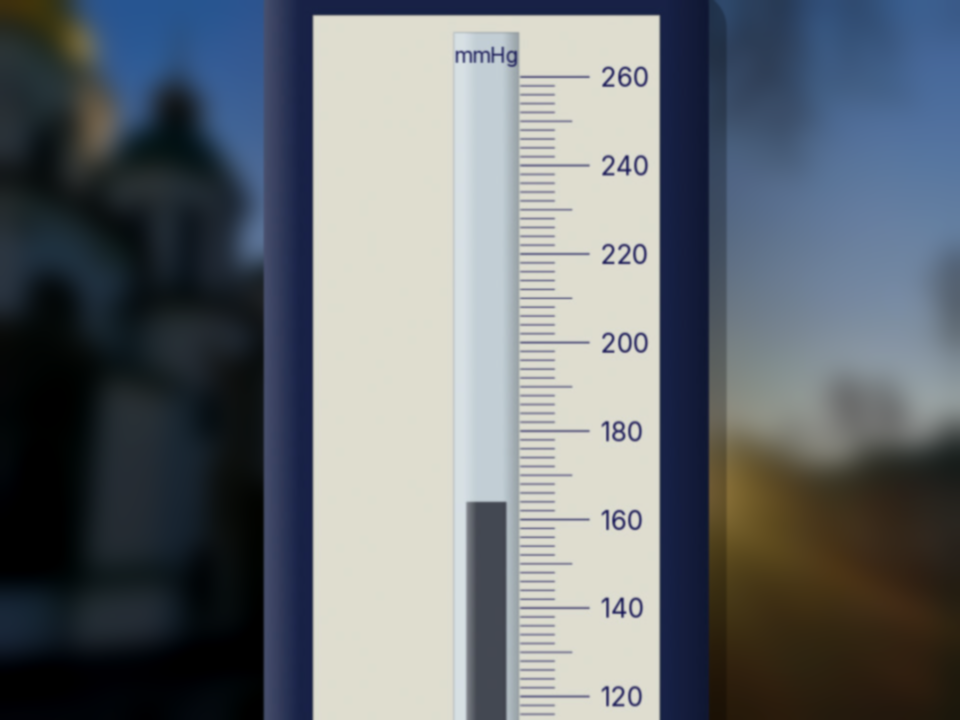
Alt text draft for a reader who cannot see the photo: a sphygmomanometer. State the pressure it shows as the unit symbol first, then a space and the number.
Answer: mmHg 164
